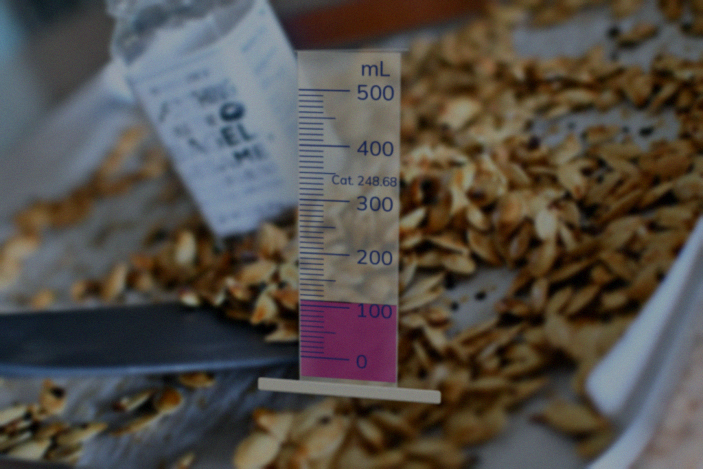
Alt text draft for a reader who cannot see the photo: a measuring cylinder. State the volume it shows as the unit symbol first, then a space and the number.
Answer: mL 110
